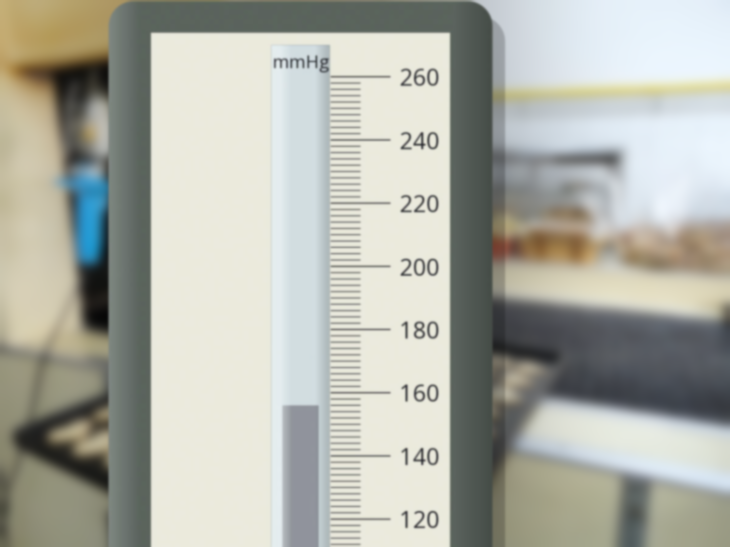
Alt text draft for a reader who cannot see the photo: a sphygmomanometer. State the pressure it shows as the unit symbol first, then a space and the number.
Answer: mmHg 156
